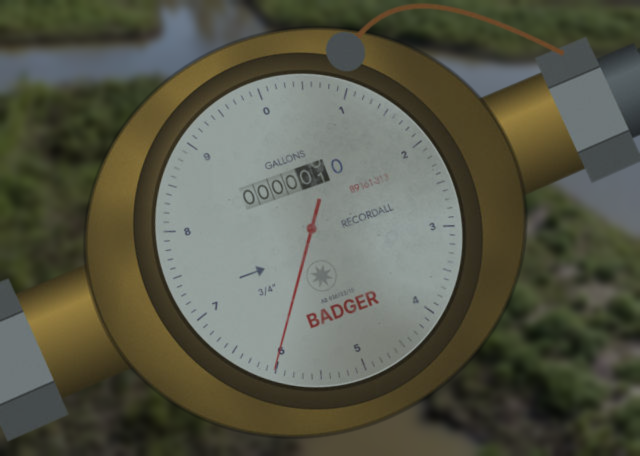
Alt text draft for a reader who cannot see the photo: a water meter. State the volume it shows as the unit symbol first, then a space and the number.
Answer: gal 6.0
